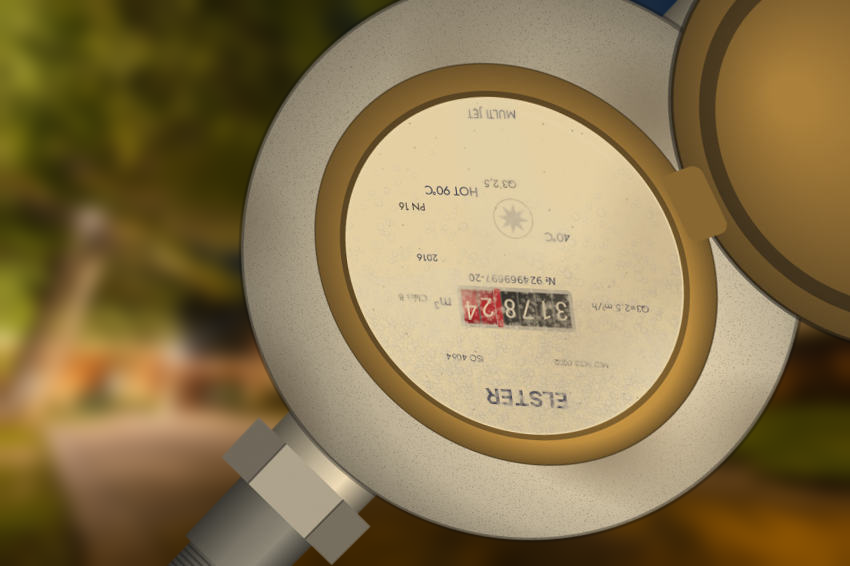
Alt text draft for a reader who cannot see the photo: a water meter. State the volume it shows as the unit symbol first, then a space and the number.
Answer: m³ 3178.24
